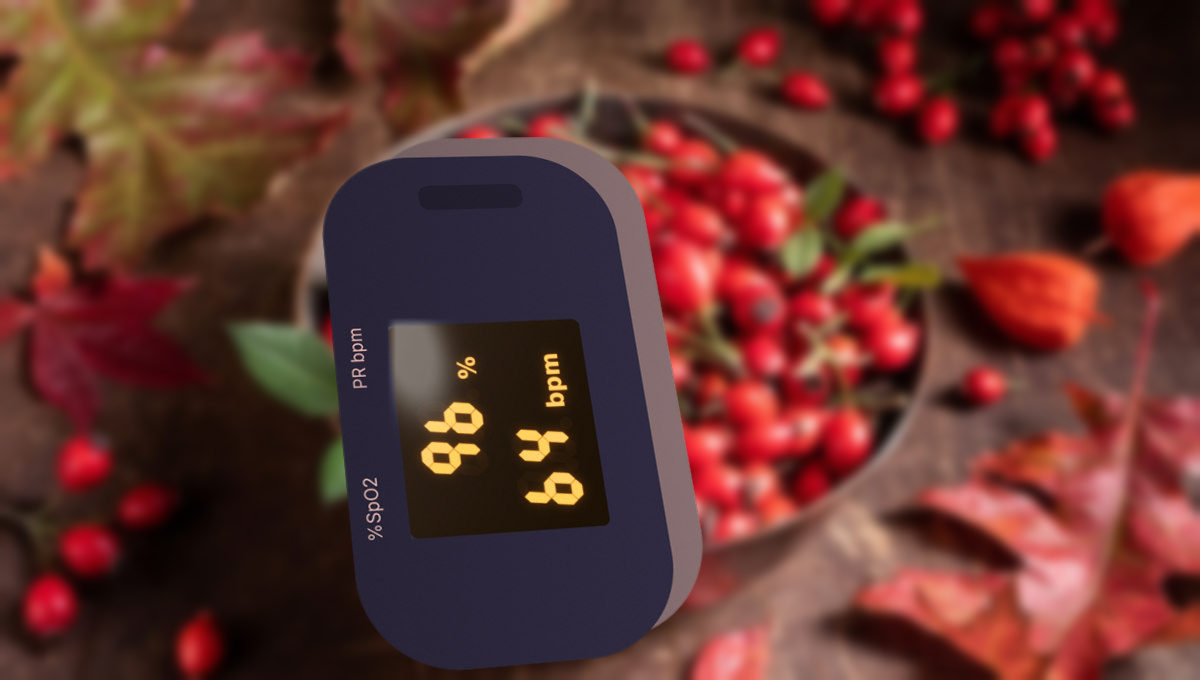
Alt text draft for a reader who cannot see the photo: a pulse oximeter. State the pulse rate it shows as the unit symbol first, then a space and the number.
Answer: bpm 64
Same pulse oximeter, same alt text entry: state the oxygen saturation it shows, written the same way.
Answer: % 96
